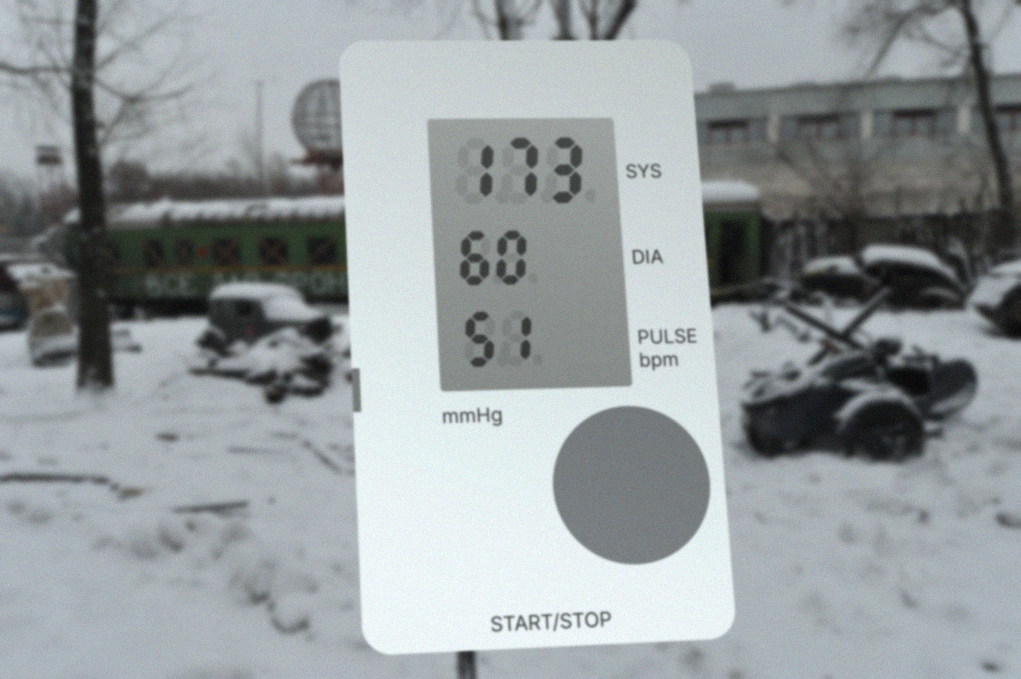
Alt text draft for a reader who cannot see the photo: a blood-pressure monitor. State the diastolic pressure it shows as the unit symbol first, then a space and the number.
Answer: mmHg 60
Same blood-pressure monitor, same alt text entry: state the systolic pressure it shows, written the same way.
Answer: mmHg 173
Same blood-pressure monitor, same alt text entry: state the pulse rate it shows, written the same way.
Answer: bpm 51
